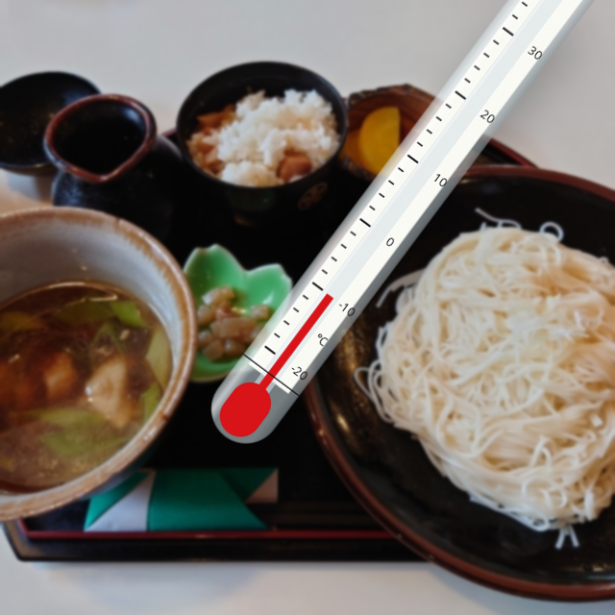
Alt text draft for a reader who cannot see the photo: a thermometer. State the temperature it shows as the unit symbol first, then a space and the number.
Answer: °C -10
